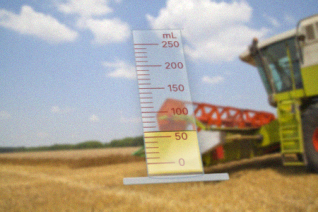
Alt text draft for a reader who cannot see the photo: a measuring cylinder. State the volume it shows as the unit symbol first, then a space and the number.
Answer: mL 60
